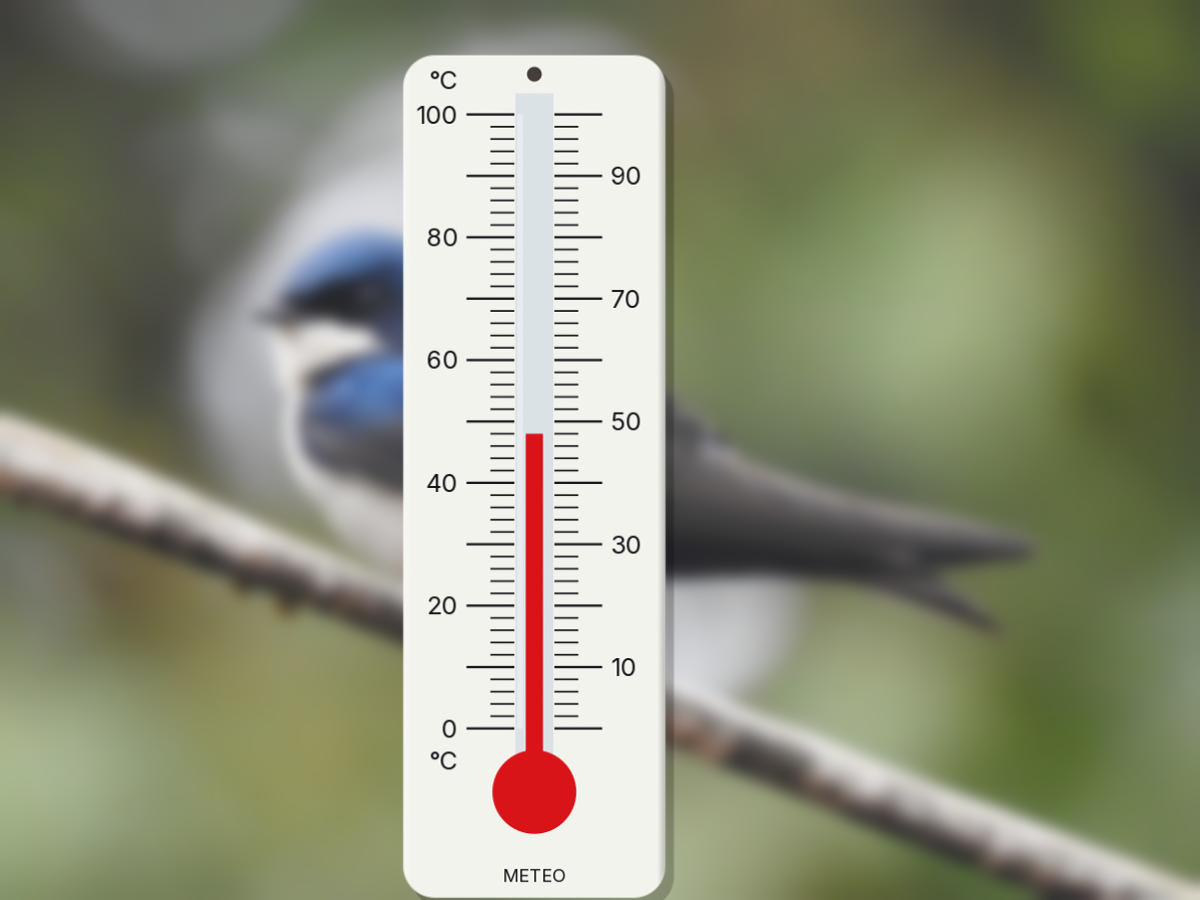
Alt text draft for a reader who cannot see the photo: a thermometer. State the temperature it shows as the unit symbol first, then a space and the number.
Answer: °C 48
